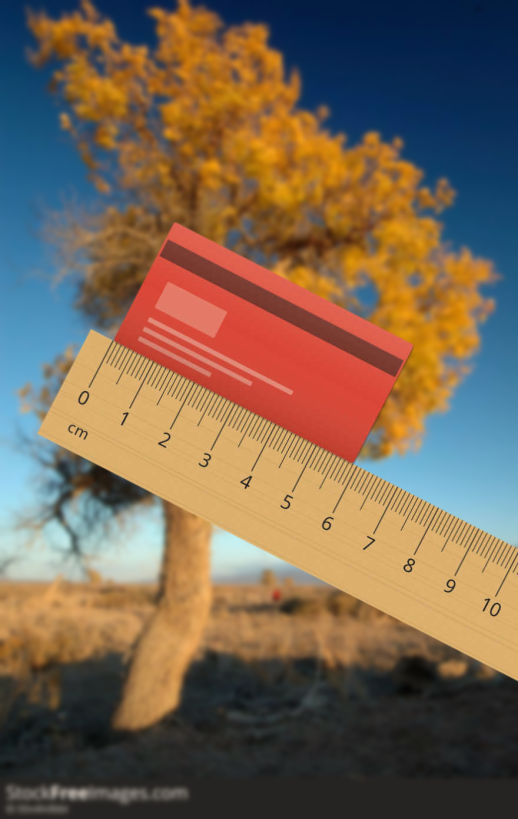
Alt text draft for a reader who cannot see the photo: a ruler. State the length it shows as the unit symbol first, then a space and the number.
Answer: cm 5.9
